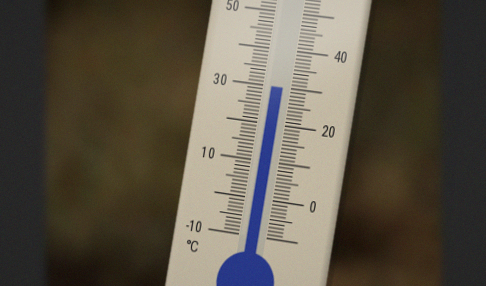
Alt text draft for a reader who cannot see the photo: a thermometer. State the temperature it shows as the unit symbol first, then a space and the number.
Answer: °C 30
